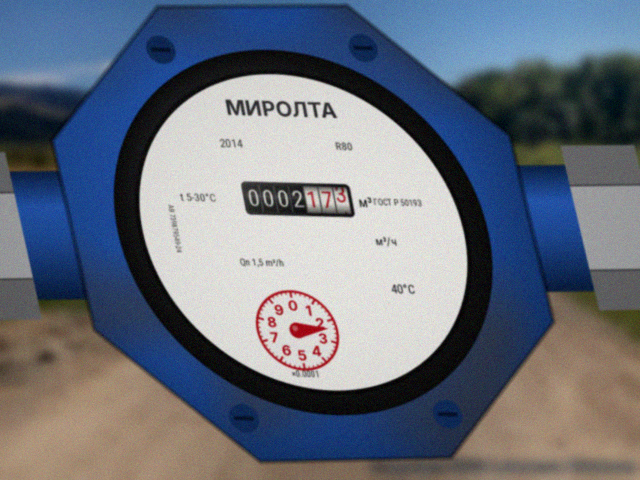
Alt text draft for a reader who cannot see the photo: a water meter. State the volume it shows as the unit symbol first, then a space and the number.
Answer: m³ 2.1732
